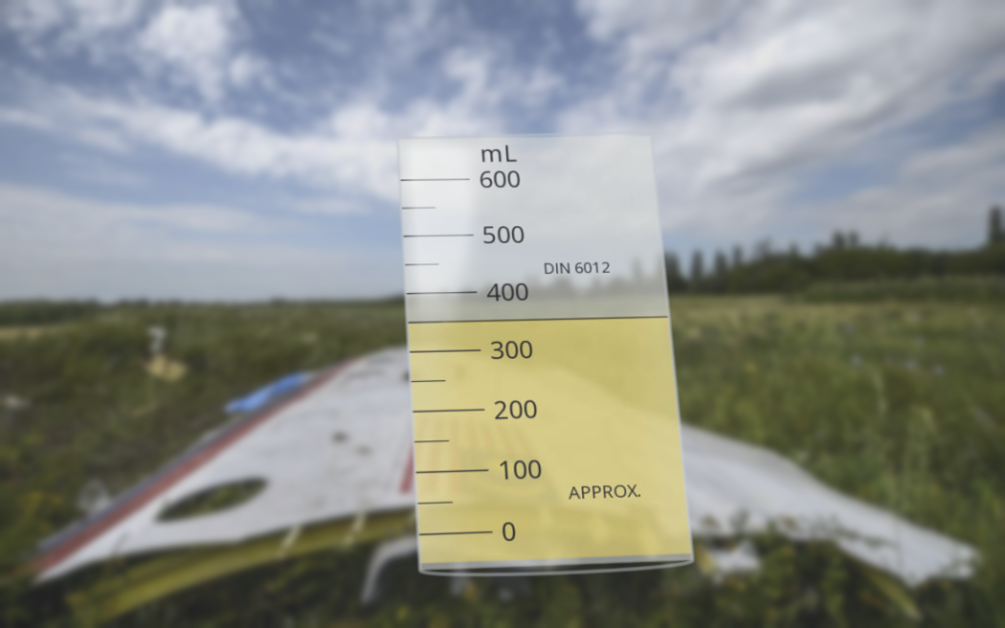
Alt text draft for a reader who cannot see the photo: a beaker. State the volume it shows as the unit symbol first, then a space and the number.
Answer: mL 350
